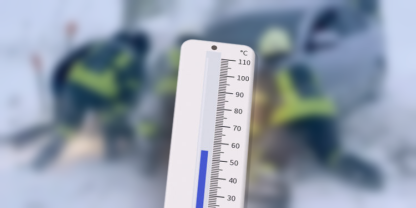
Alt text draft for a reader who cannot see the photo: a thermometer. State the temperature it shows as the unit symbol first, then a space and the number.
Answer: °C 55
